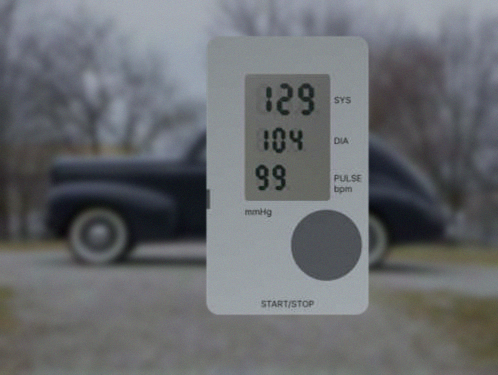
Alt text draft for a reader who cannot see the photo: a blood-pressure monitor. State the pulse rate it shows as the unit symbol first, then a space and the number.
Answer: bpm 99
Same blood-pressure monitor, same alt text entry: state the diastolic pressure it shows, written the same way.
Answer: mmHg 104
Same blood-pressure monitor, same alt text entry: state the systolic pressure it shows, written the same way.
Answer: mmHg 129
